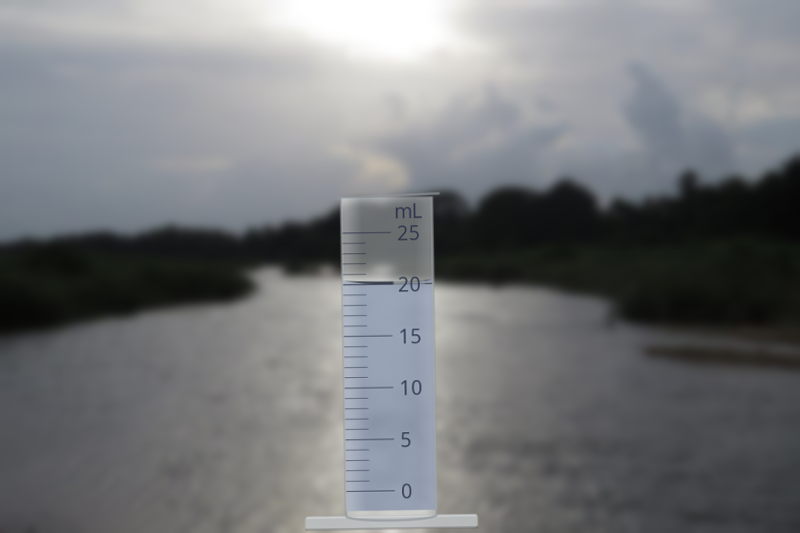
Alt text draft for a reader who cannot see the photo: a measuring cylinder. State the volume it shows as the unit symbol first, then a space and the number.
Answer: mL 20
